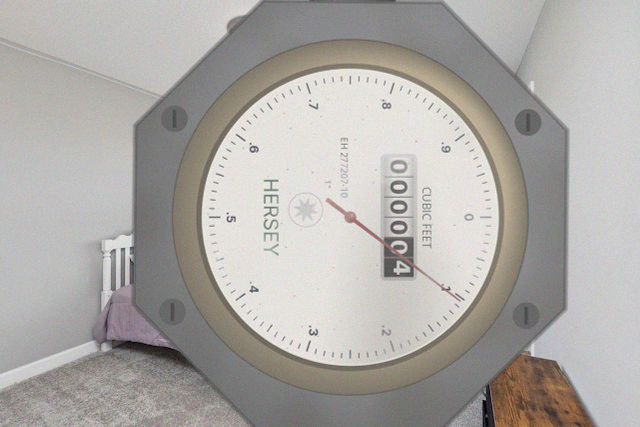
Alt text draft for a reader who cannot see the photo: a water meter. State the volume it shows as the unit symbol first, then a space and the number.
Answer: ft³ 4.10
